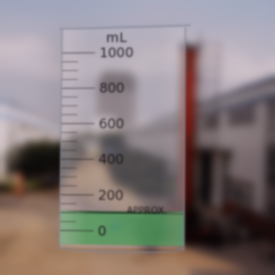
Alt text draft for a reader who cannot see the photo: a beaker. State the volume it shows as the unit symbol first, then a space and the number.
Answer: mL 100
